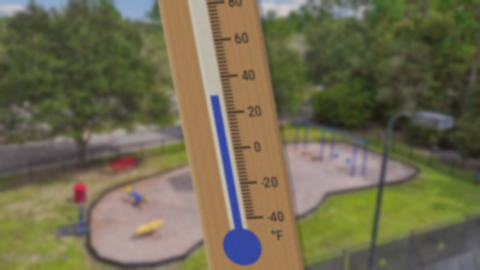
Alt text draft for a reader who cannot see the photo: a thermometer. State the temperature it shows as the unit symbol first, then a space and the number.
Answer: °F 30
